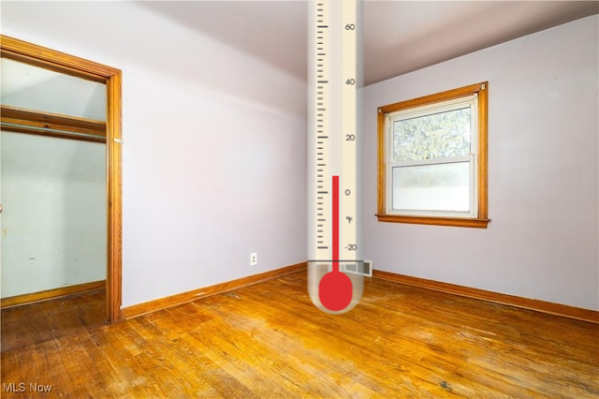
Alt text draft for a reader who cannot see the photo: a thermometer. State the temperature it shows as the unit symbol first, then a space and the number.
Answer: °F 6
